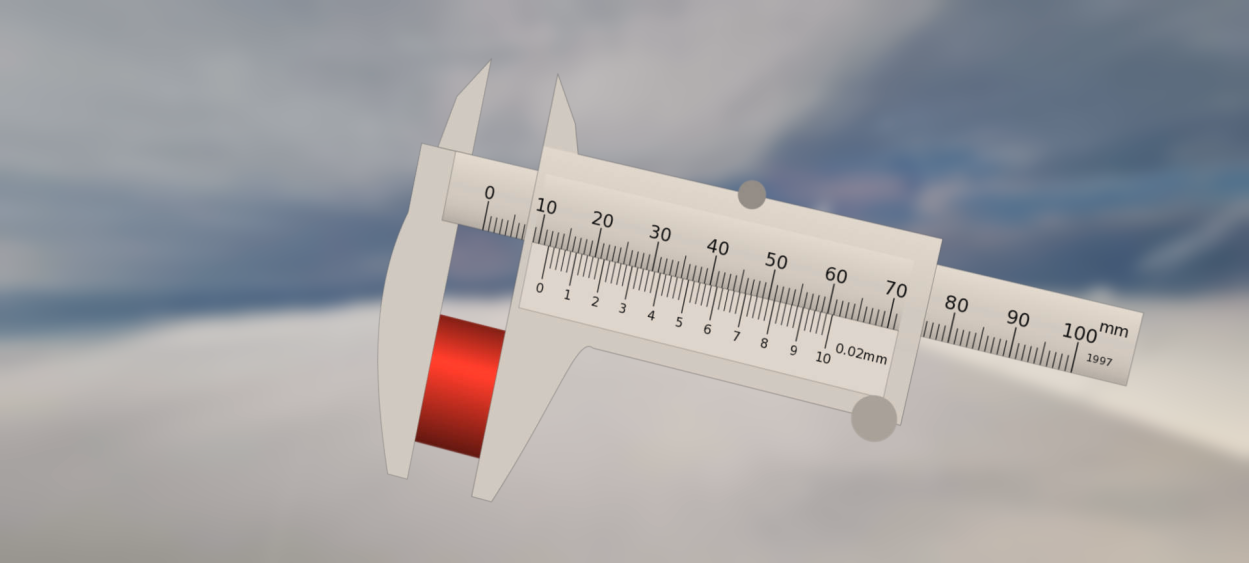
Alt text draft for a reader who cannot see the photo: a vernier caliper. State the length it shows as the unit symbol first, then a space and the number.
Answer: mm 11.8
